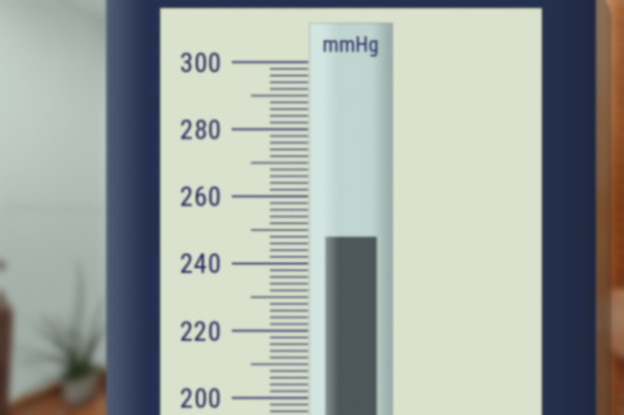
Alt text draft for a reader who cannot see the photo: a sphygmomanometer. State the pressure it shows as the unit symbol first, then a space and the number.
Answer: mmHg 248
